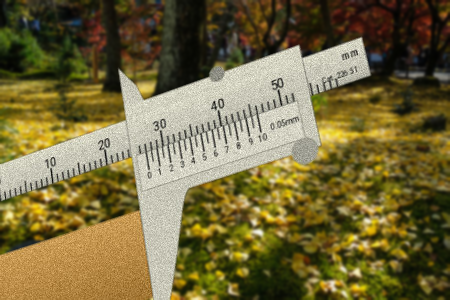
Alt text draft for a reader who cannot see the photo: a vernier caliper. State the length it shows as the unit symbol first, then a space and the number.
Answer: mm 27.0
